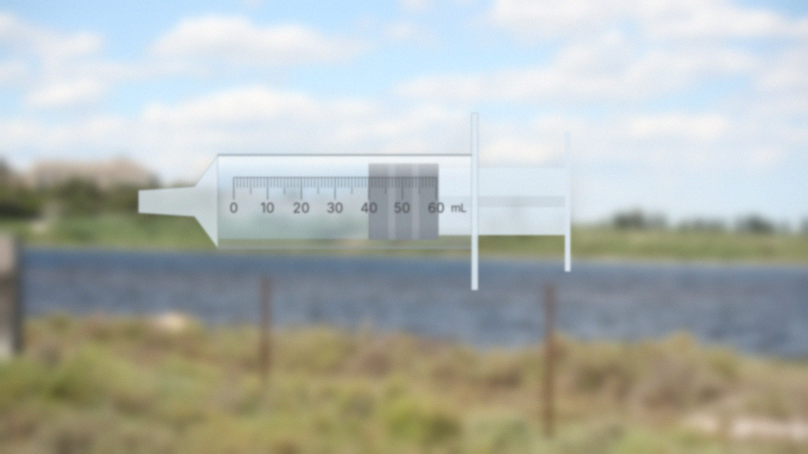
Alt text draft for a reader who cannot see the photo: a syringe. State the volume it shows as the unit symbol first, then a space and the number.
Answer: mL 40
